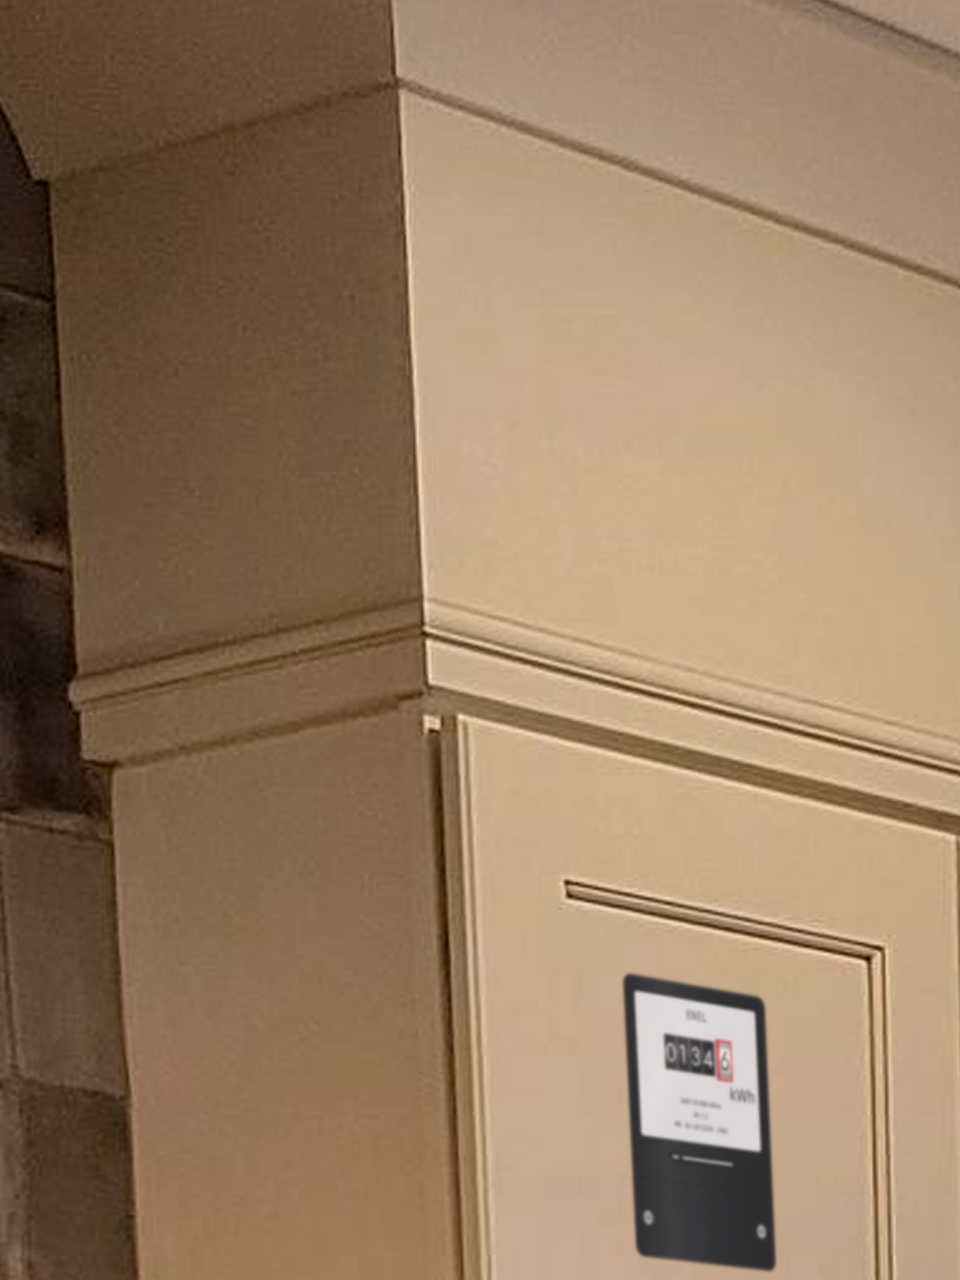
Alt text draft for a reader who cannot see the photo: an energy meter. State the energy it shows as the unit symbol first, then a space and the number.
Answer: kWh 134.6
